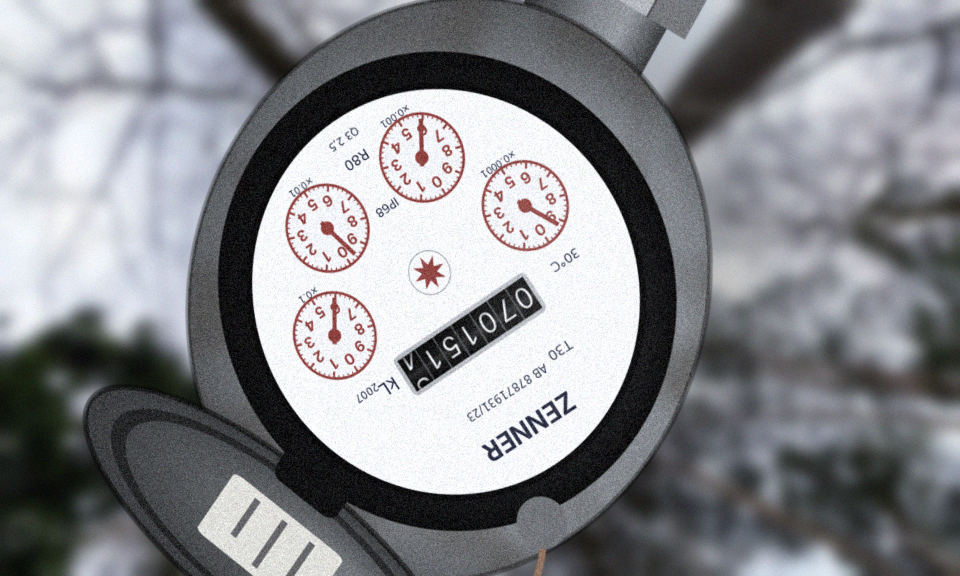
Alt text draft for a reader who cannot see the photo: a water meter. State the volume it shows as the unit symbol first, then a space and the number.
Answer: kL 701513.5959
